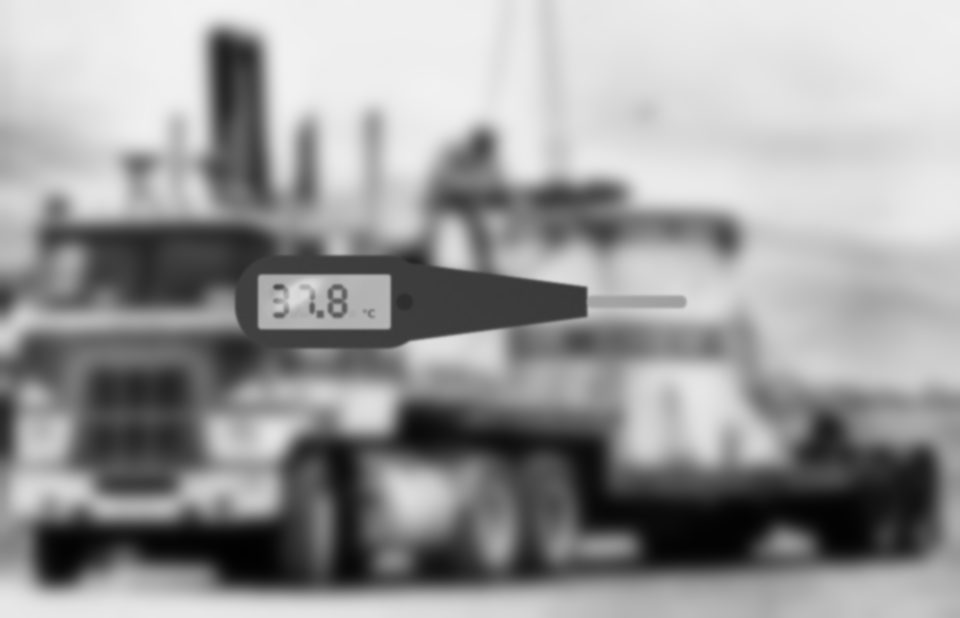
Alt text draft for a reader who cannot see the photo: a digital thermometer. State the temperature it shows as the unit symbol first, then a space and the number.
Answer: °C 37.8
